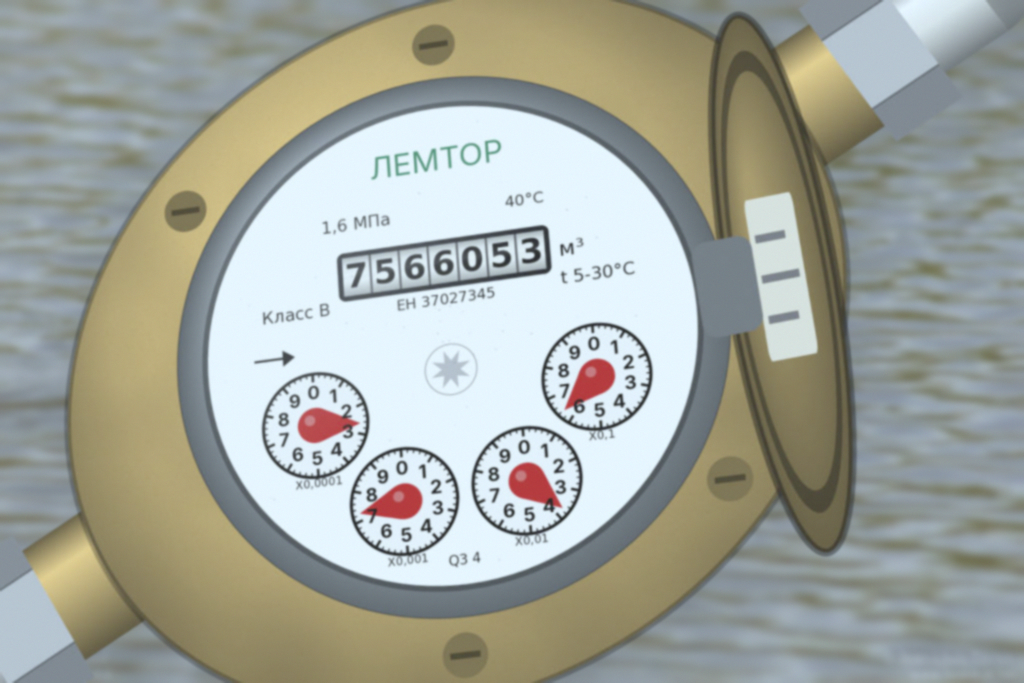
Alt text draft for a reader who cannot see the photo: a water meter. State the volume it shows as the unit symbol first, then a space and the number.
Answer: m³ 7566053.6372
